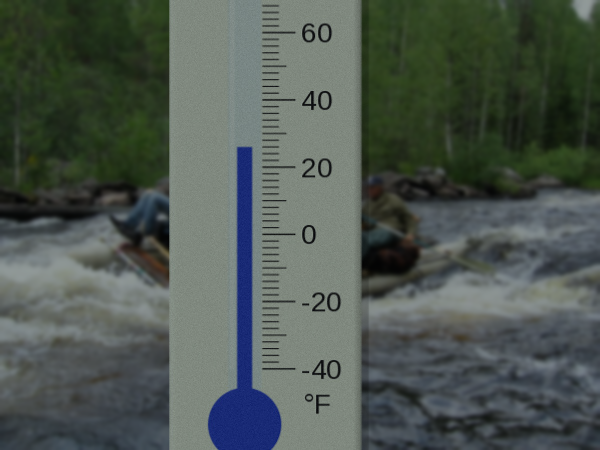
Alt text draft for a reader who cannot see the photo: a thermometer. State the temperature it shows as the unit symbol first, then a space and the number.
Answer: °F 26
